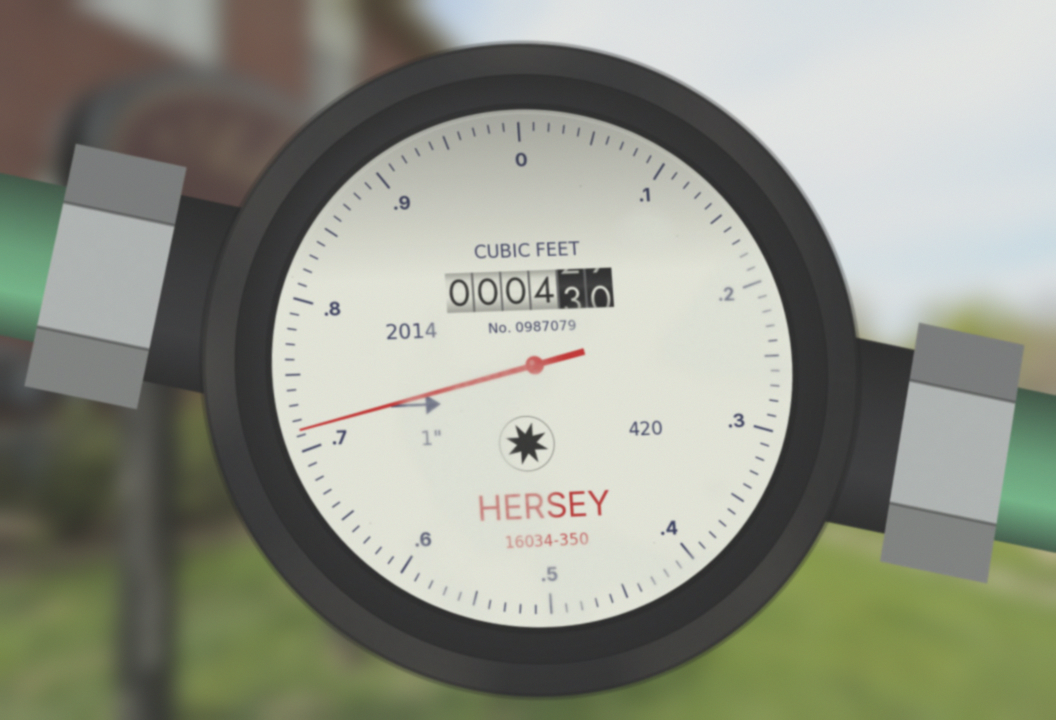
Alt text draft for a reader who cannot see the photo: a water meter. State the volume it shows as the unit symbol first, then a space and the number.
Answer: ft³ 429.71
